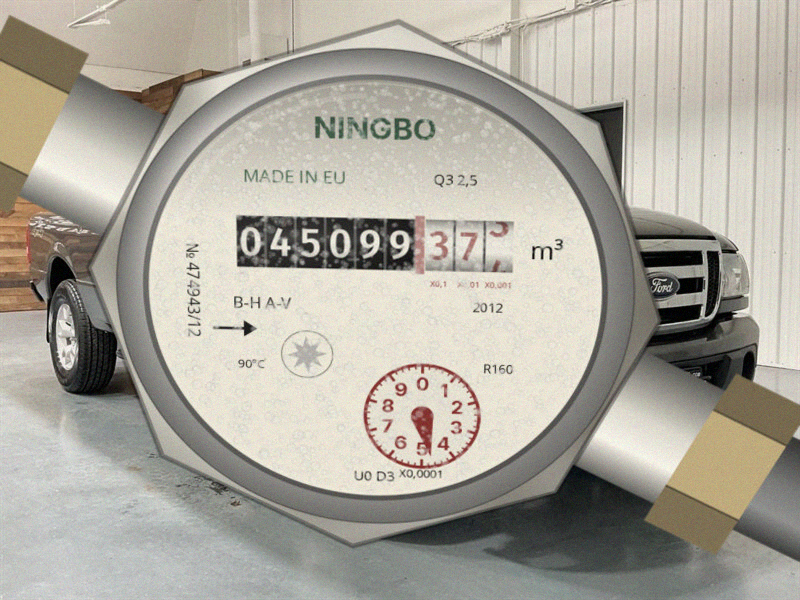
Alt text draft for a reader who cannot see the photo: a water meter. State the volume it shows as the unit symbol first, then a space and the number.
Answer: m³ 45099.3734
